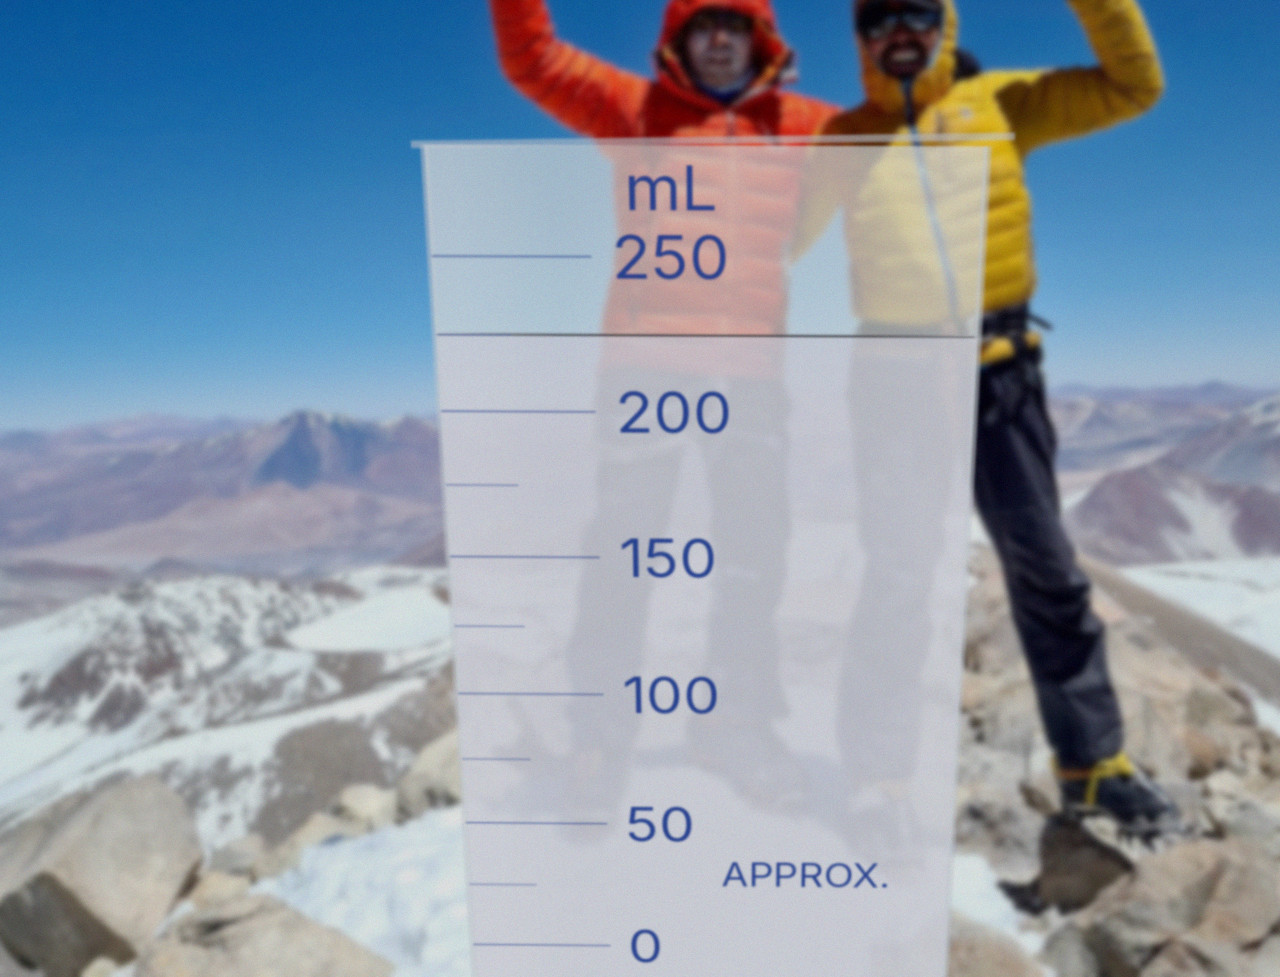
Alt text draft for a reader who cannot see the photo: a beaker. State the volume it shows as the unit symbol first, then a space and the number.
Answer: mL 225
